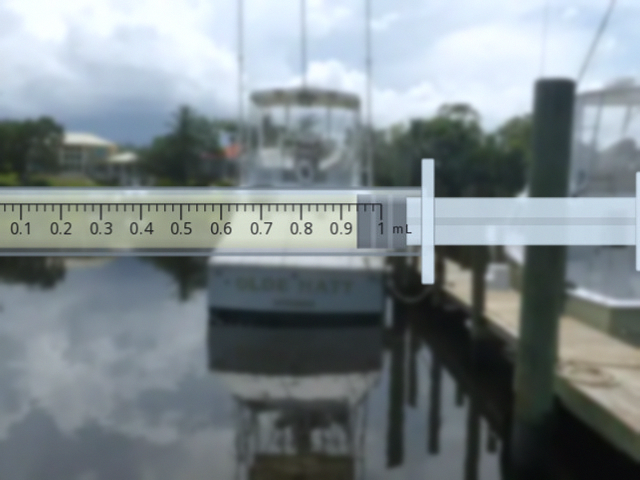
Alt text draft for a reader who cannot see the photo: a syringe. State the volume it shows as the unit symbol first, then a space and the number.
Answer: mL 0.94
